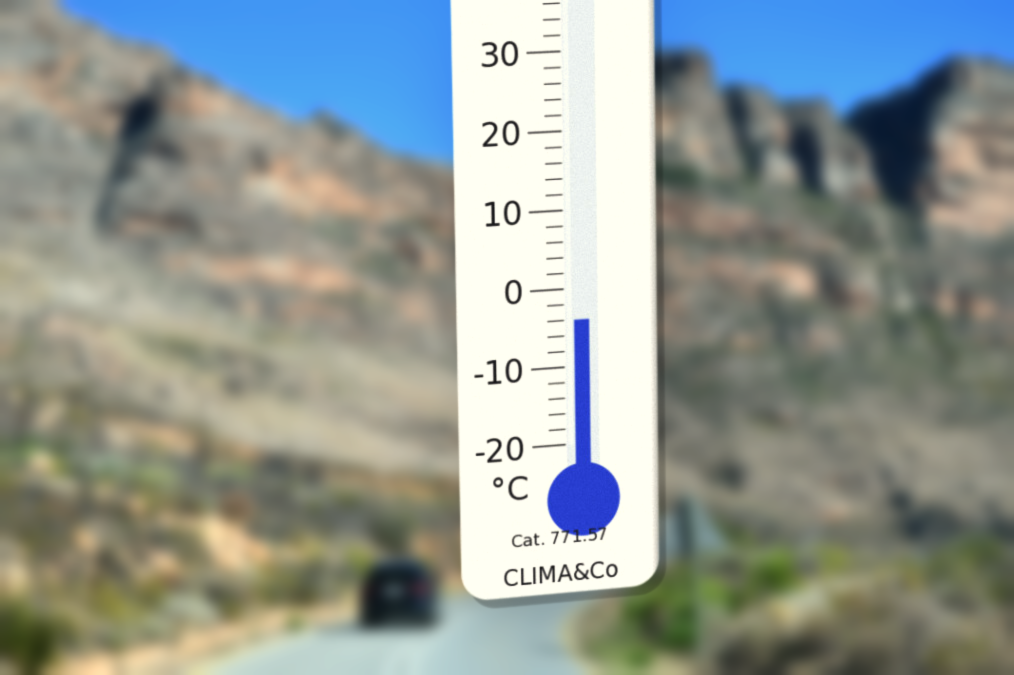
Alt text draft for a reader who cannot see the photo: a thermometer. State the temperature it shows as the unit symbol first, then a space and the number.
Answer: °C -4
